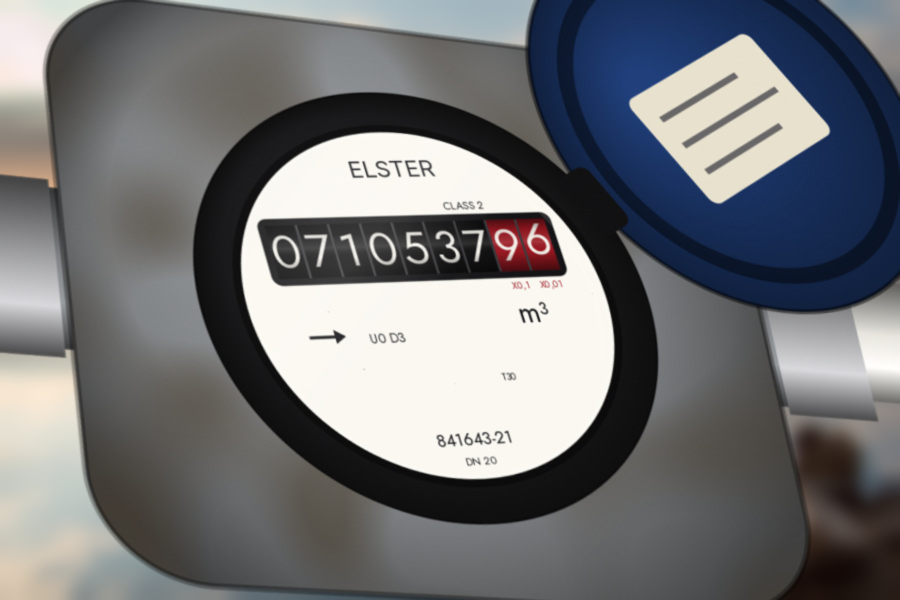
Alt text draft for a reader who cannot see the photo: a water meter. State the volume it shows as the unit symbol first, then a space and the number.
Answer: m³ 710537.96
